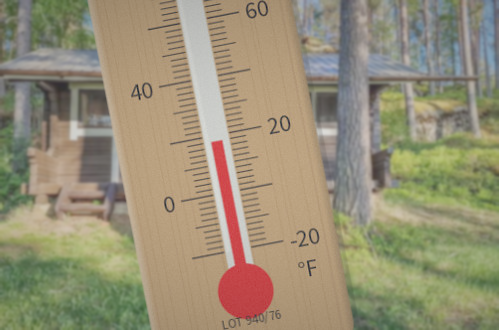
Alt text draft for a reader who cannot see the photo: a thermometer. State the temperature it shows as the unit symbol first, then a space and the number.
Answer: °F 18
